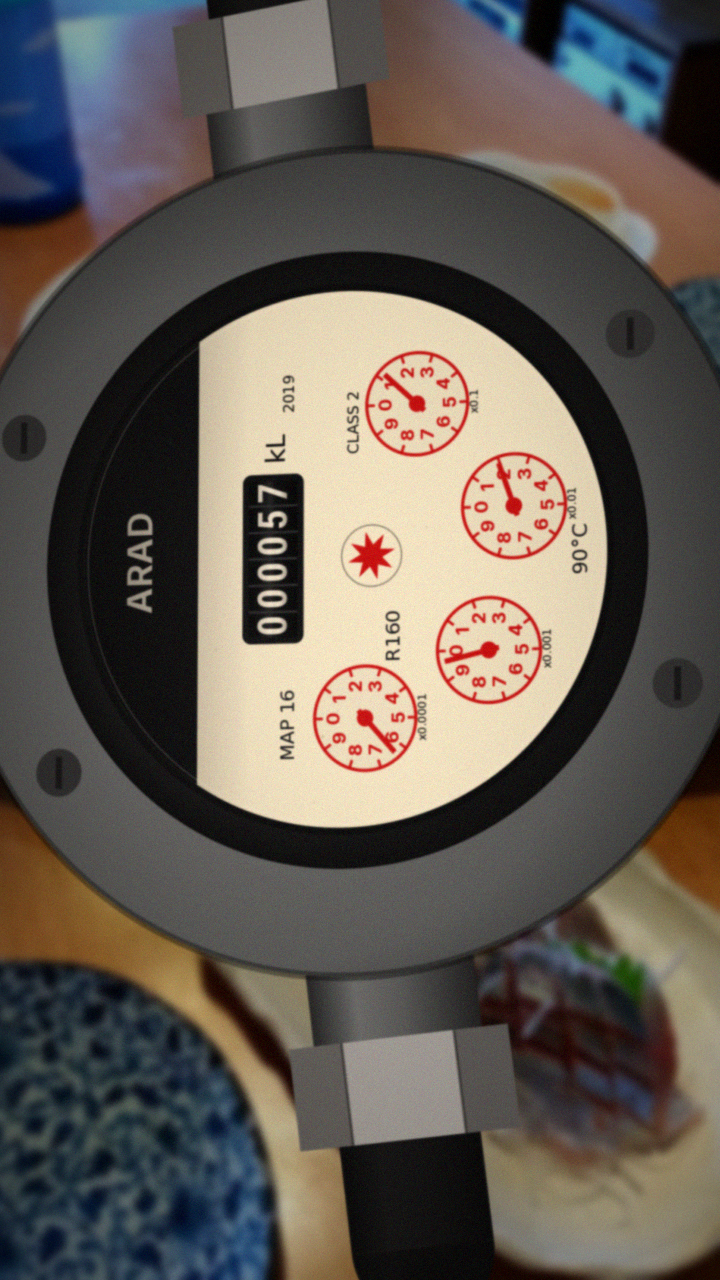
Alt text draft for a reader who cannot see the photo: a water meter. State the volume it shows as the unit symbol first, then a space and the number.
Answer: kL 57.1196
